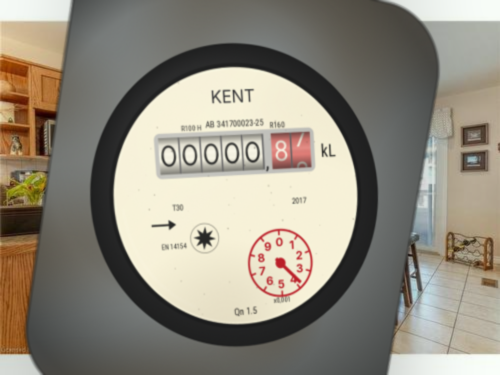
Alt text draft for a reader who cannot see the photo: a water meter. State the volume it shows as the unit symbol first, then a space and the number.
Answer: kL 0.873
